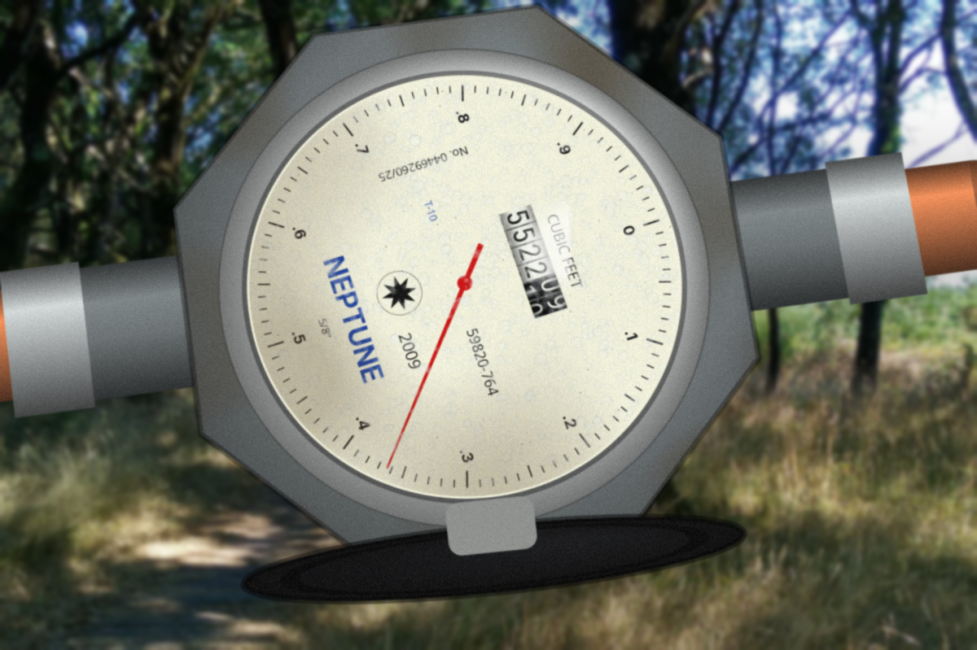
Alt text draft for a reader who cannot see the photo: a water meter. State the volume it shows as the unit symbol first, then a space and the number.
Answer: ft³ 552209.36
